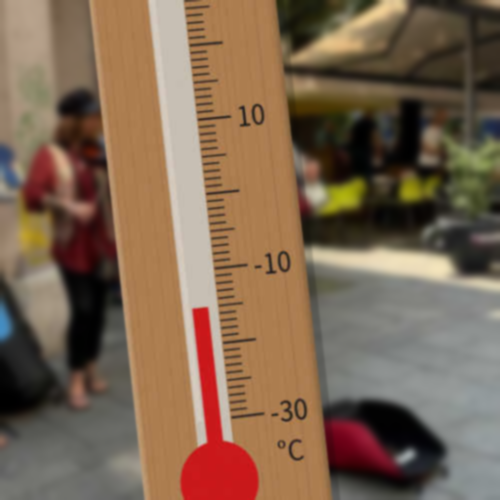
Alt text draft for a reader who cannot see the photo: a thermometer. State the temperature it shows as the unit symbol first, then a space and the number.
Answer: °C -15
